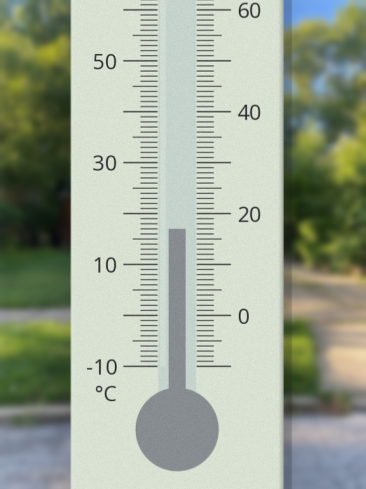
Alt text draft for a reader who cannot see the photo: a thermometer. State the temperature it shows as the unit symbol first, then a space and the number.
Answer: °C 17
